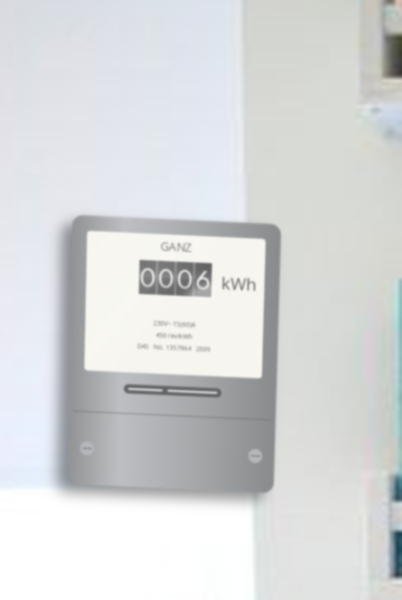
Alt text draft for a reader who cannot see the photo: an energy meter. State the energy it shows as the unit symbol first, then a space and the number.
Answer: kWh 6
